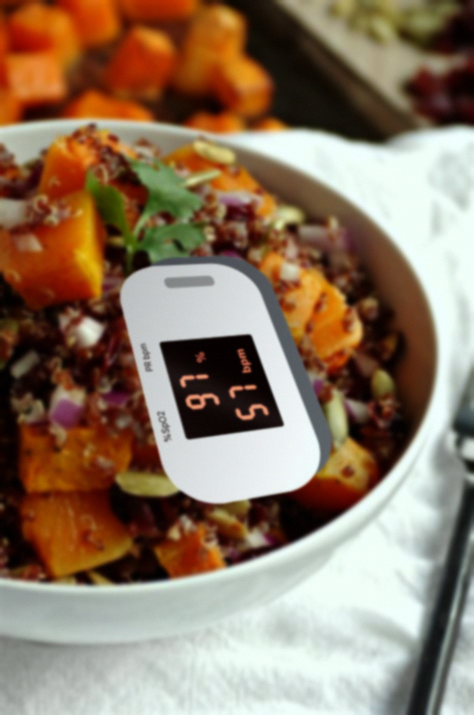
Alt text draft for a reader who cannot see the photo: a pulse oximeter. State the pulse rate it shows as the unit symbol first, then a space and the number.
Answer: bpm 57
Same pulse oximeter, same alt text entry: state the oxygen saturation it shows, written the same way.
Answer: % 97
